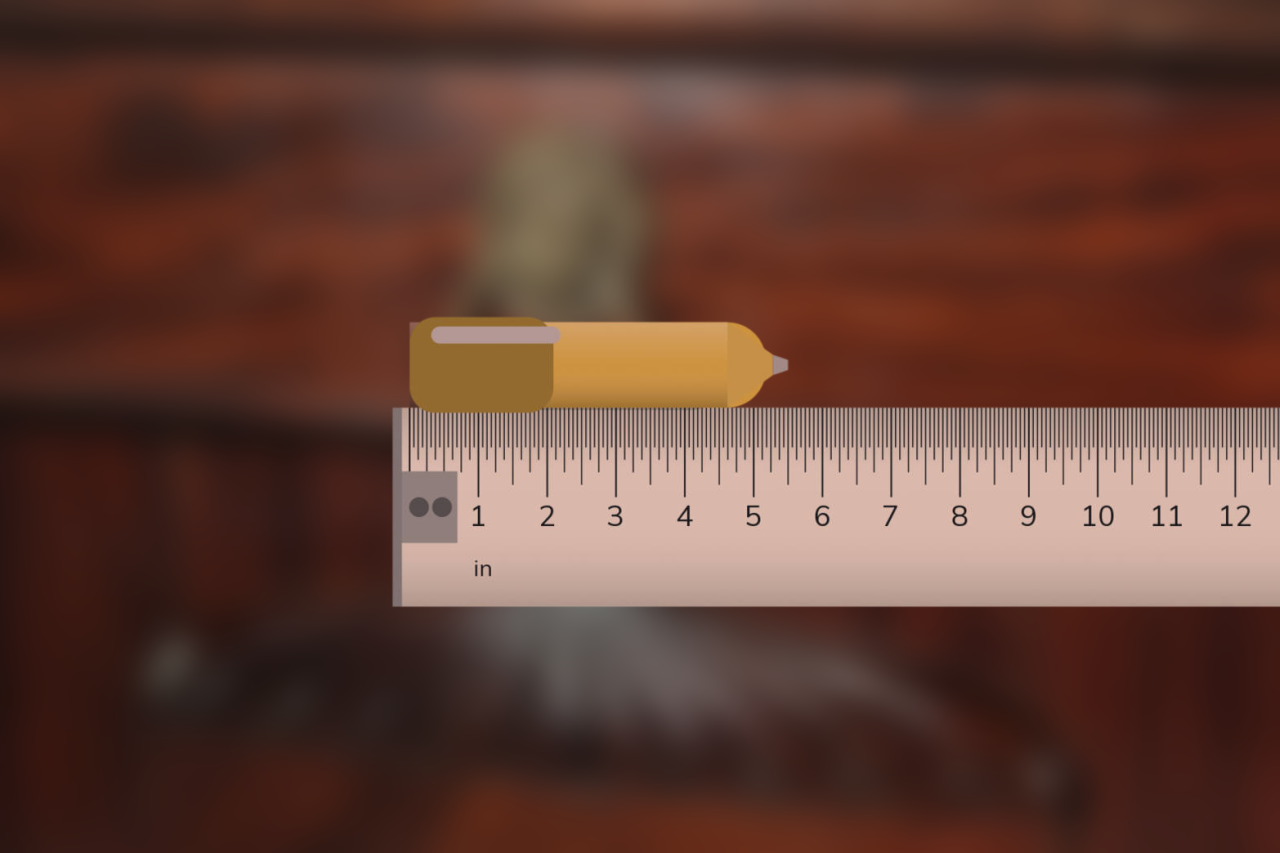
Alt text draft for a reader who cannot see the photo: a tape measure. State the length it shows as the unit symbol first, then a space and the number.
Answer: in 5.5
